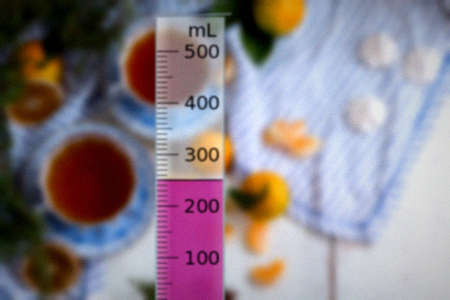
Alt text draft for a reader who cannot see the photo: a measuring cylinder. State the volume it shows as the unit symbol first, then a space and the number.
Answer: mL 250
